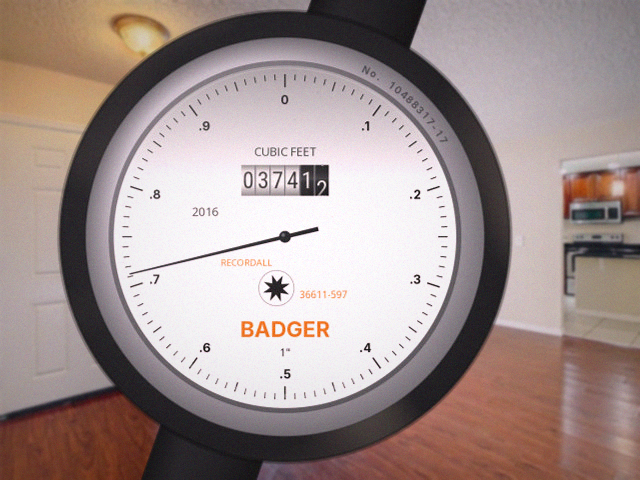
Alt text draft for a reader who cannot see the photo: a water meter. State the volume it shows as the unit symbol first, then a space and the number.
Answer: ft³ 37411.71
